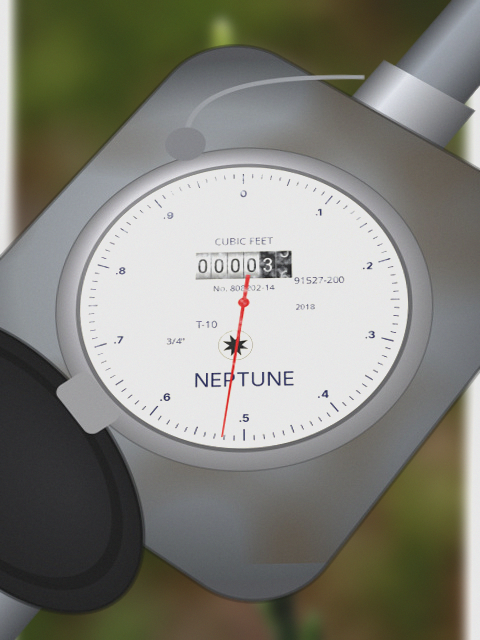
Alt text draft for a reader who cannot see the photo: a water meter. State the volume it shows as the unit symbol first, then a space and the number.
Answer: ft³ 35.52
